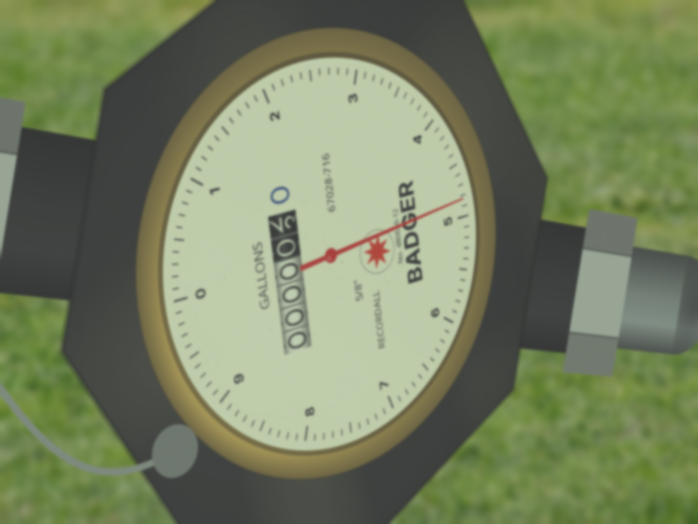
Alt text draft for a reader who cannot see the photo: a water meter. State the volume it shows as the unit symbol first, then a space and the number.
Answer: gal 24.8
